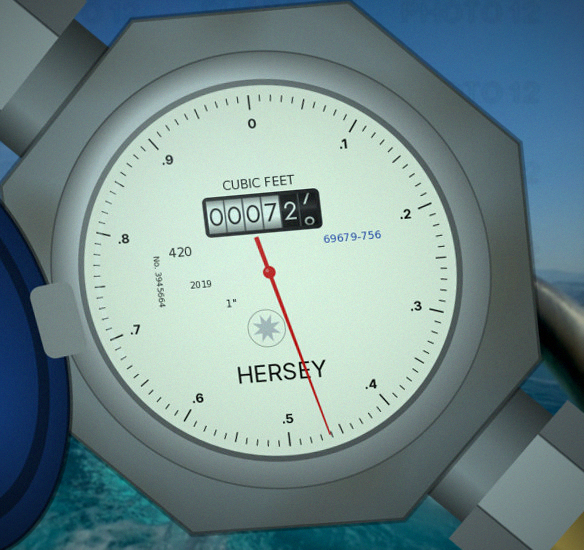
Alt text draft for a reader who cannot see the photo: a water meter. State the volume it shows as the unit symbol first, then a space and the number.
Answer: ft³ 727.46
